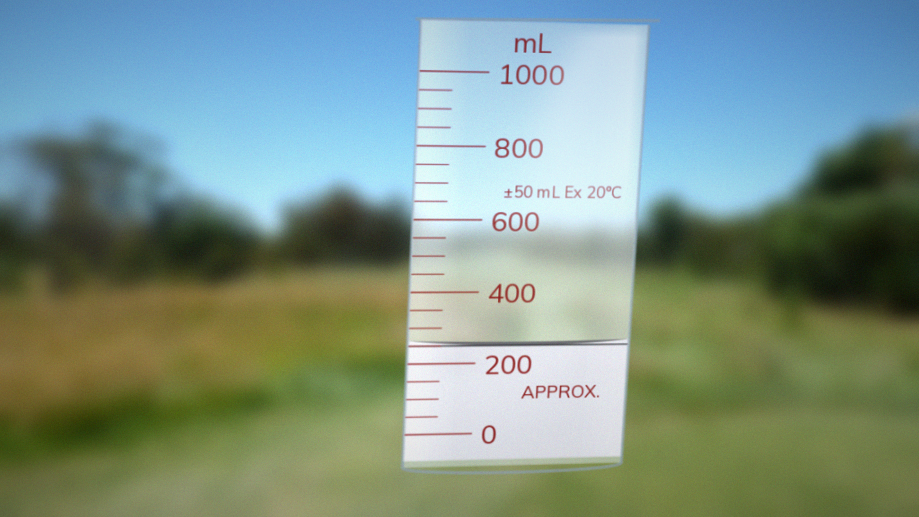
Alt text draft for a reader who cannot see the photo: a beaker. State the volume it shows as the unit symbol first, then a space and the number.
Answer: mL 250
